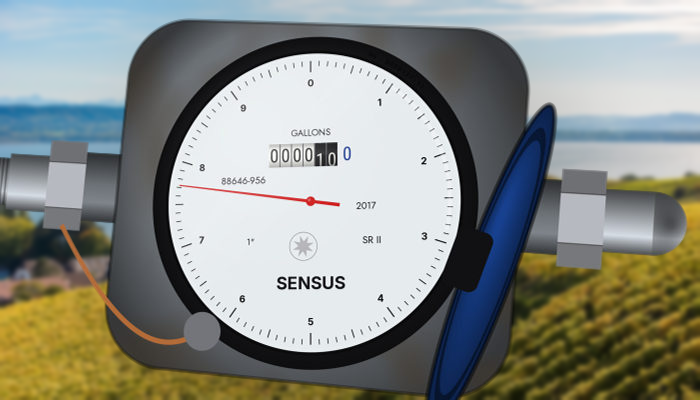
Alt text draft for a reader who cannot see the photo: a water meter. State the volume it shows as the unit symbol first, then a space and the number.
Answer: gal 97.7
